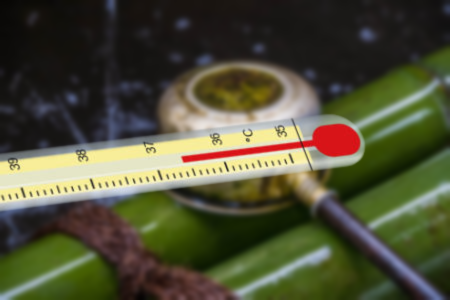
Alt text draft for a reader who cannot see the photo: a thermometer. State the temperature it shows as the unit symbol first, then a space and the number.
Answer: °C 36.6
